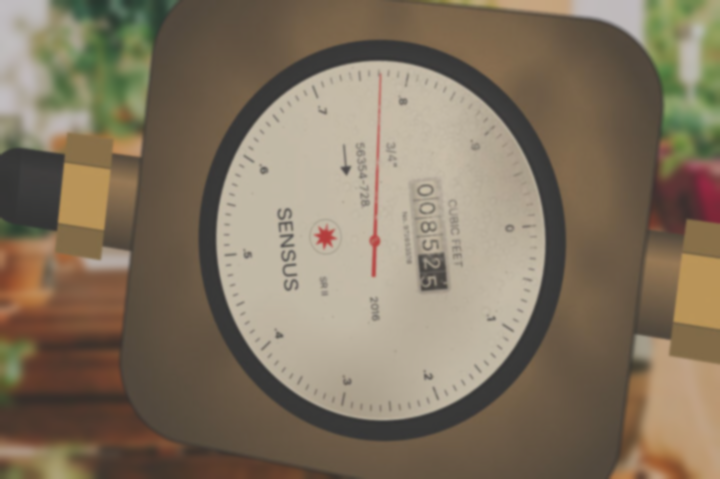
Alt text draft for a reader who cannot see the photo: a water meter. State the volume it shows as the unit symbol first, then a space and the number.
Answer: ft³ 8524.77
